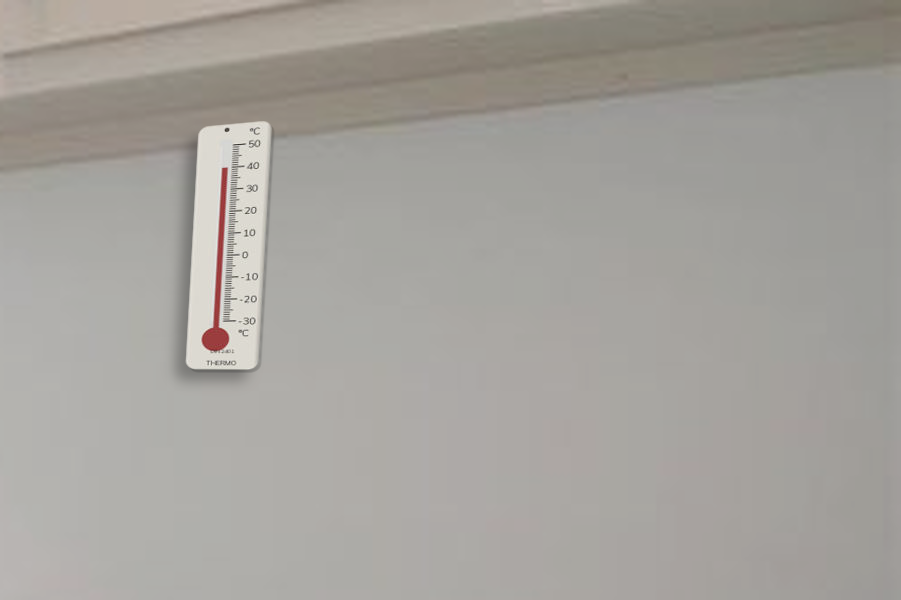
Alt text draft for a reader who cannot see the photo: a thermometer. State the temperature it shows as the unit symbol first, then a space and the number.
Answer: °C 40
